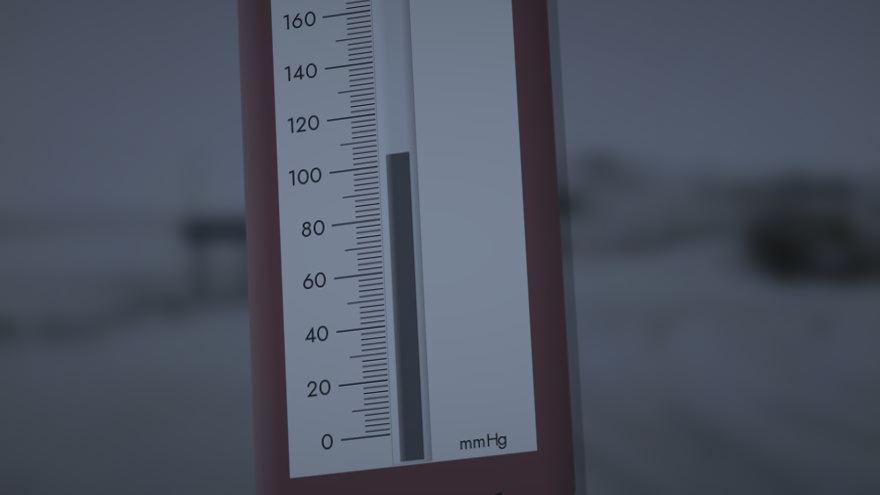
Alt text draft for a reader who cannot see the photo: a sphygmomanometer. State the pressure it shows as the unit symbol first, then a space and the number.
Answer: mmHg 104
